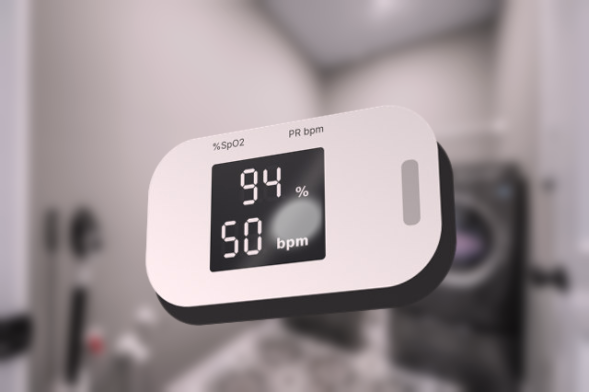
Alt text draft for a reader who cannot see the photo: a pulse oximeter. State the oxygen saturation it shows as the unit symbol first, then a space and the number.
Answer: % 94
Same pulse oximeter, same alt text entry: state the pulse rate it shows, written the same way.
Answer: bpm 50
